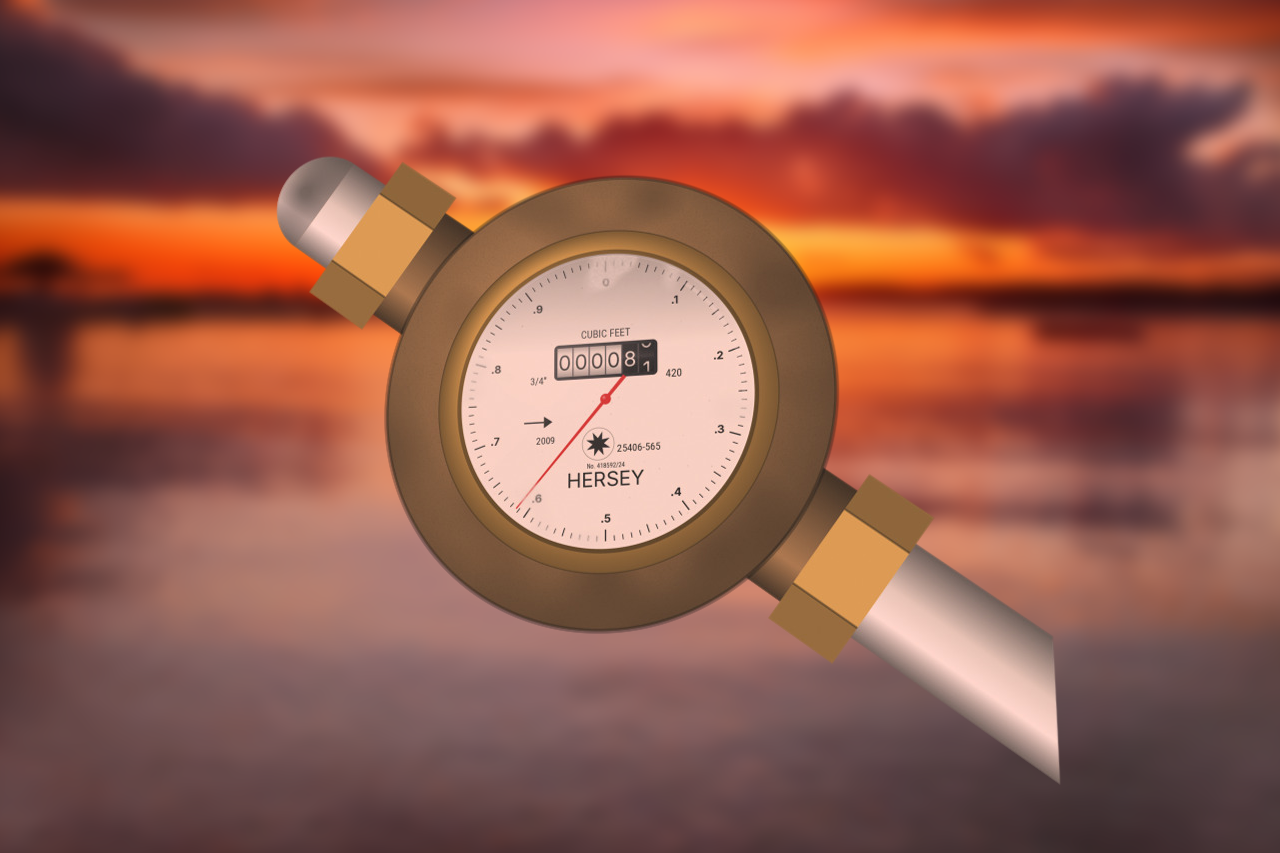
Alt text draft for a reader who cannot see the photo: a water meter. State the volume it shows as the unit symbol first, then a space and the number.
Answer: ft³ 80.61
